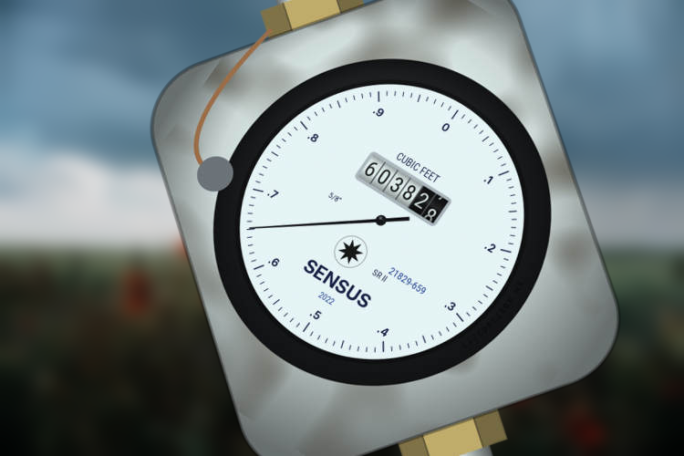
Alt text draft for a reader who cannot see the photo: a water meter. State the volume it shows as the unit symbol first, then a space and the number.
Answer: ft³ 603827.65
